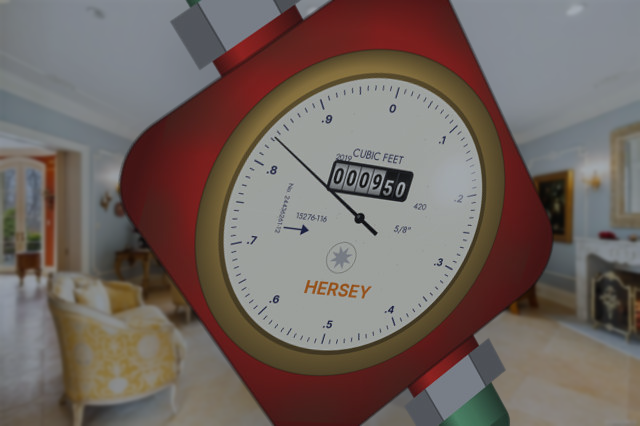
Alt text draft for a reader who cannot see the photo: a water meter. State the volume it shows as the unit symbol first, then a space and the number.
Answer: ft³ 949.83
